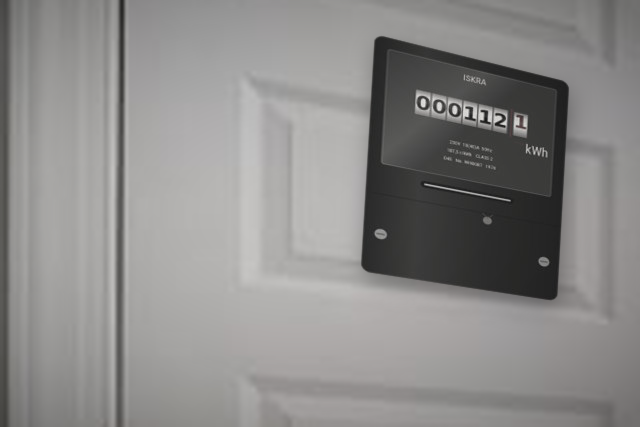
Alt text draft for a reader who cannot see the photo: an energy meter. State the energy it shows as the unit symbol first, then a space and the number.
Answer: kWh 112.1
